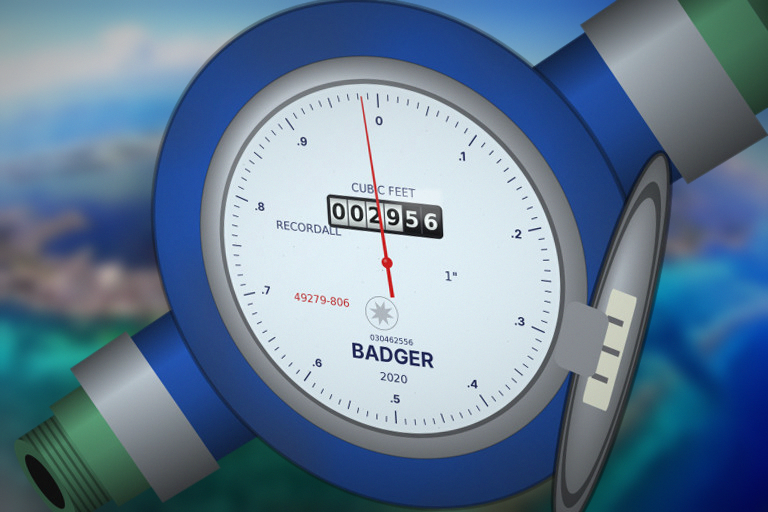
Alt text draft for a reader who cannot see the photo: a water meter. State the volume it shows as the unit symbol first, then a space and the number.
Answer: ft³ 2955.98
